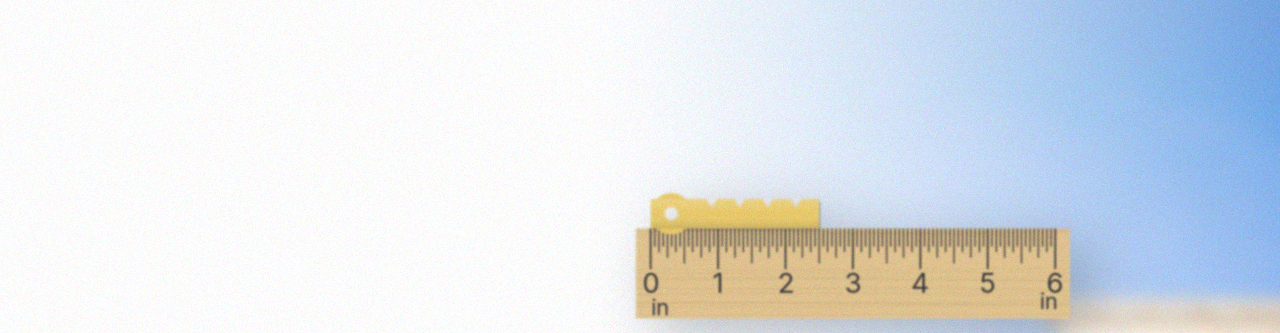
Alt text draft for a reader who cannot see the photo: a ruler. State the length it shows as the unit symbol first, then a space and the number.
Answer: in 2.5
